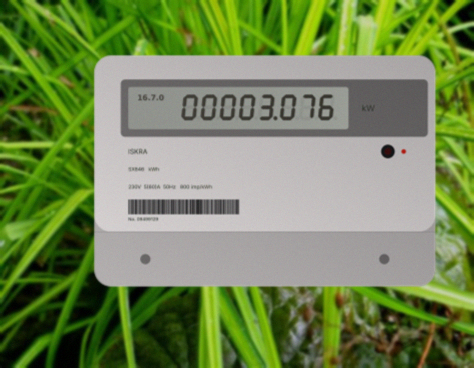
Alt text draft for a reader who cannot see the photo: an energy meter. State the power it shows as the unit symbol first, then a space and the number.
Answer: kW 3.076
